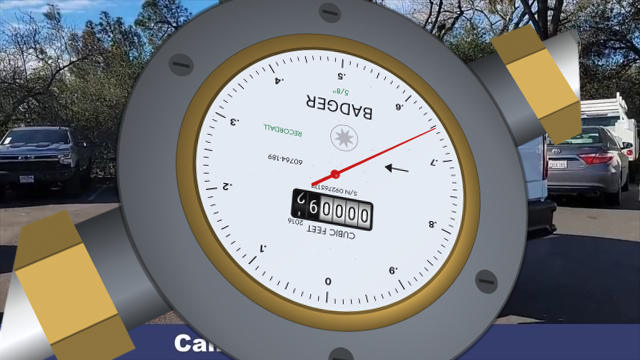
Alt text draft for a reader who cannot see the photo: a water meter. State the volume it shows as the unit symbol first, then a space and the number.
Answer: ft³ 91.65
